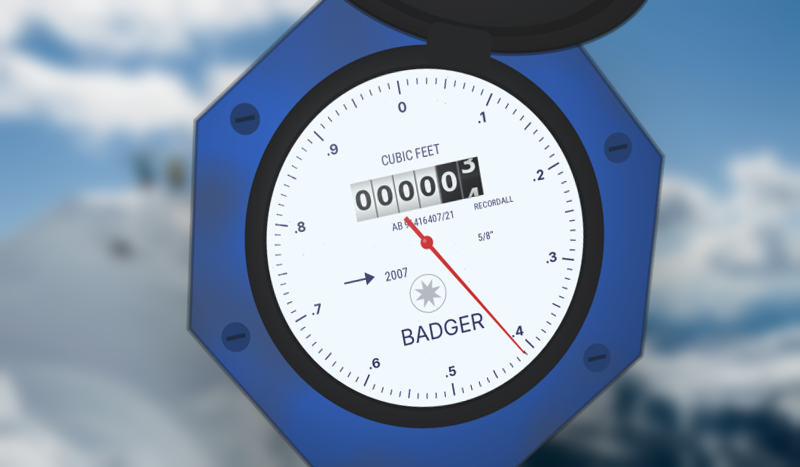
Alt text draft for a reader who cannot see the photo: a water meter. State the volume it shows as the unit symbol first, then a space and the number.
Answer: ft³ 3.41
